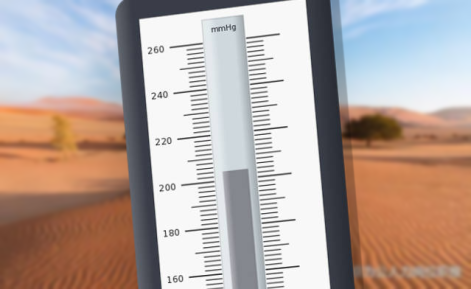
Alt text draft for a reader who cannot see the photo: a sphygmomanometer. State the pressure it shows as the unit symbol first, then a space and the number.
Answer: mmHg 204
